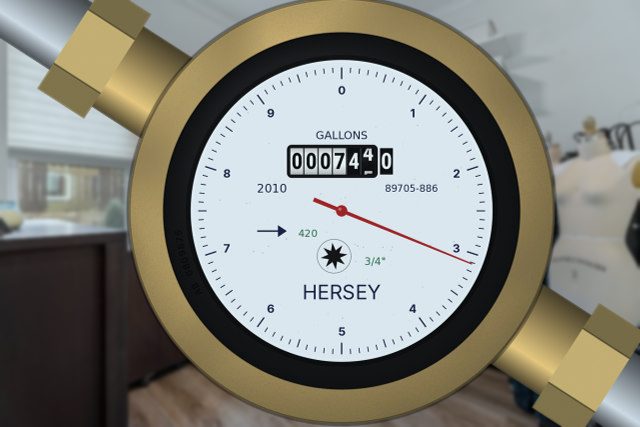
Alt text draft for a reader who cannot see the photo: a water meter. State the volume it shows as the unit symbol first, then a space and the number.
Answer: gal 7443.1
